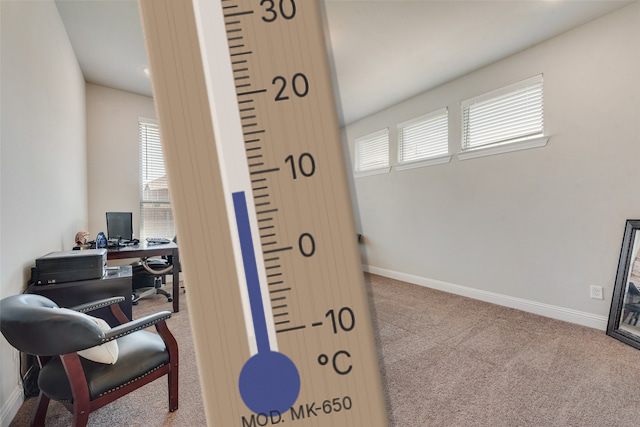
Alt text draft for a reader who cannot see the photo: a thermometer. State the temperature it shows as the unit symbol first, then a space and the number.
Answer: °C 8
